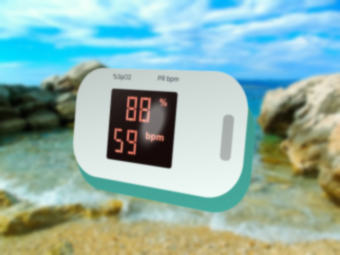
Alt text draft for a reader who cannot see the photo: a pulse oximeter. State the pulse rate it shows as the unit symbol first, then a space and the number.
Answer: bpm 59
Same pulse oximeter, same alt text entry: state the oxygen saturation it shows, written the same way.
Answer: % 88
